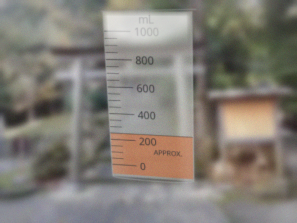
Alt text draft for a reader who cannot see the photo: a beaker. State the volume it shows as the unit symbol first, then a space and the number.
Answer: mL 250
